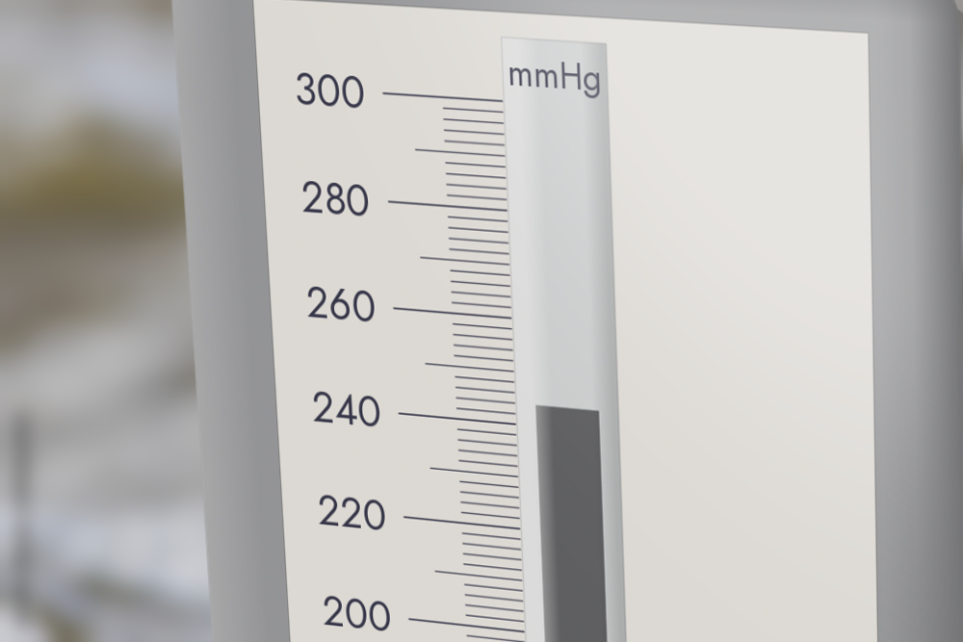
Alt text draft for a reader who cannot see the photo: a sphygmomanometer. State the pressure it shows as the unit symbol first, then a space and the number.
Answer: mmHg 244
